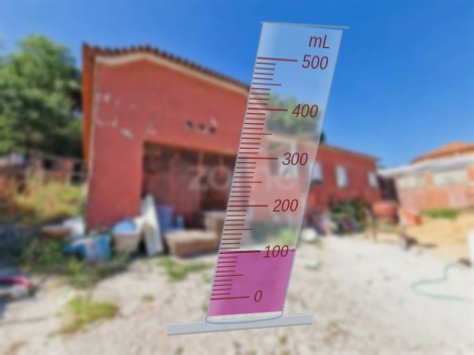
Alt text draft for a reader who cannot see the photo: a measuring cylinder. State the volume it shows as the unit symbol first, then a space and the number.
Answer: mL 100
